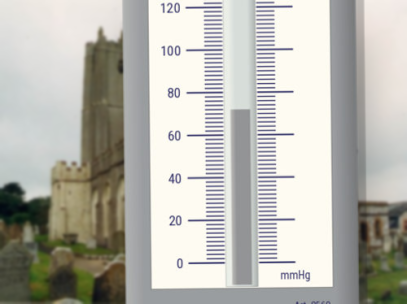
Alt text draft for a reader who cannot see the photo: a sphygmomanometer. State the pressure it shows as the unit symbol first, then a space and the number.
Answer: mmHg 72
